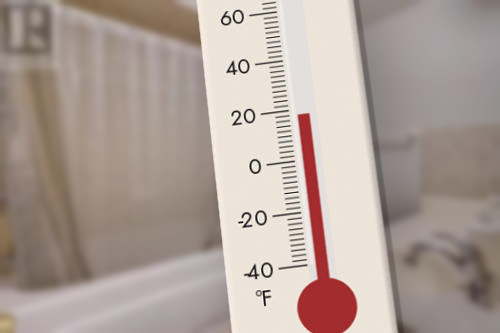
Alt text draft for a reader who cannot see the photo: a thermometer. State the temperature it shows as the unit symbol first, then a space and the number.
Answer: °F 18
